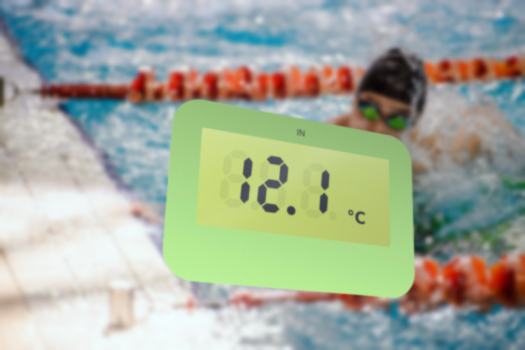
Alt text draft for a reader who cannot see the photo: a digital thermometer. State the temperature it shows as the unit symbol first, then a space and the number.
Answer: °C 12.1
